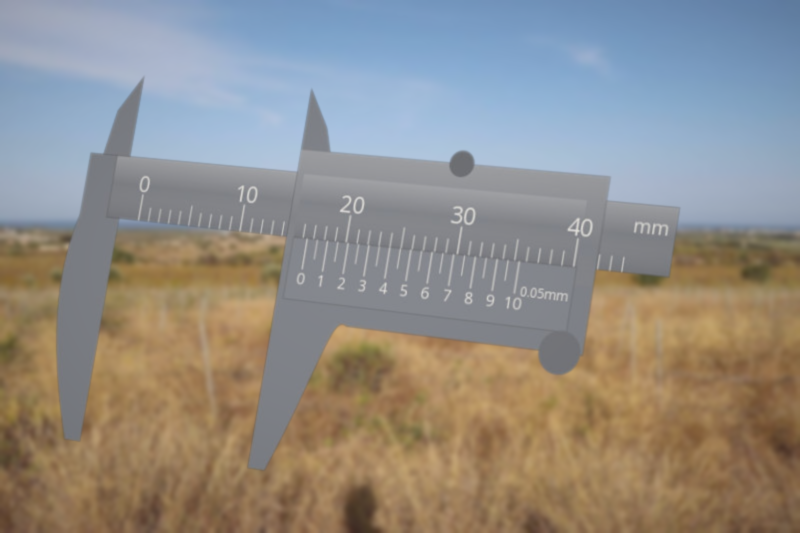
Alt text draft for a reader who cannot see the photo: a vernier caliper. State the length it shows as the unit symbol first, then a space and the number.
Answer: mm 16.4
